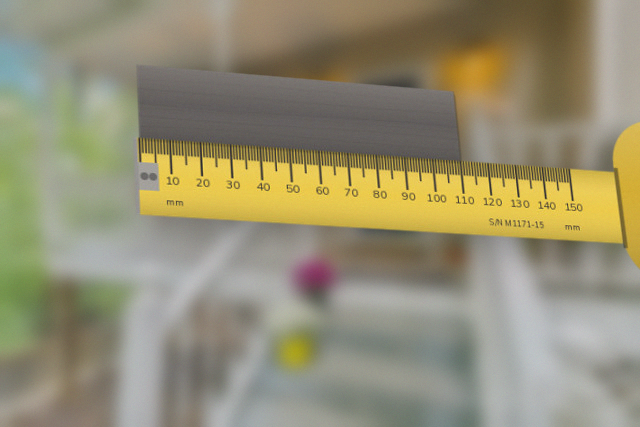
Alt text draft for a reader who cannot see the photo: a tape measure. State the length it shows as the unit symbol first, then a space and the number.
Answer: mm 110
